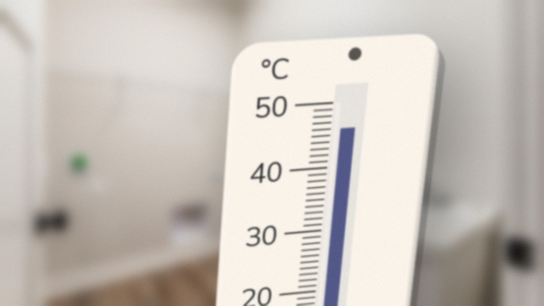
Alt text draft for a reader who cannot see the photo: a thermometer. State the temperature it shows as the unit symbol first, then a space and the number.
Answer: °C 46
